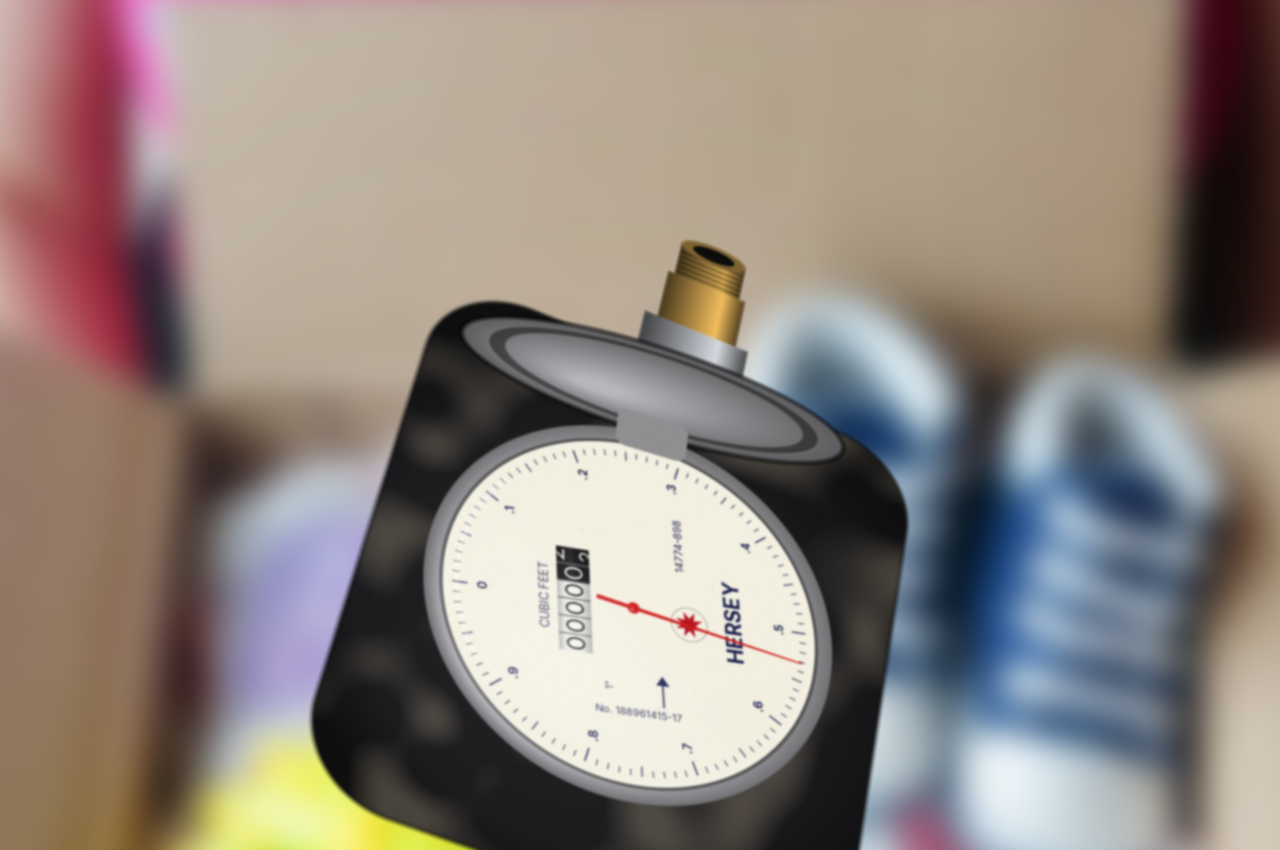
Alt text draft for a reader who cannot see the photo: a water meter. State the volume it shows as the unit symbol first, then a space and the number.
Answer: ft³ 2.53
